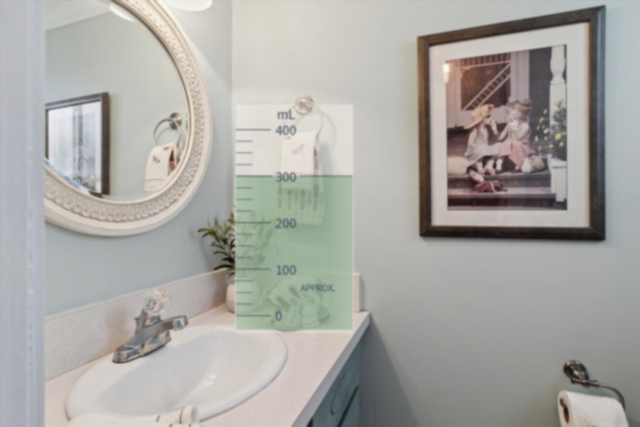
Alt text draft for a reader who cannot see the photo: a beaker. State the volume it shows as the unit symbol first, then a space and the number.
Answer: mL 300
